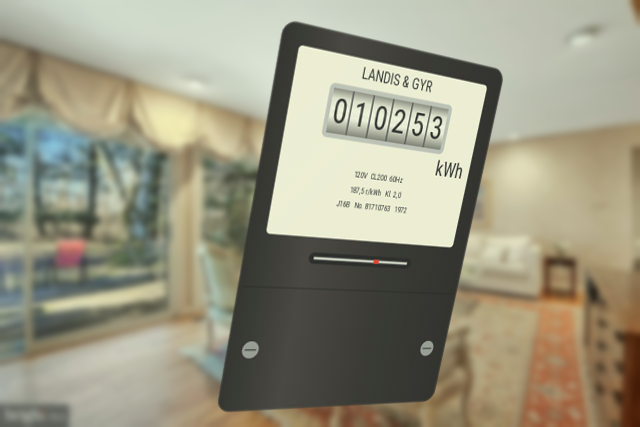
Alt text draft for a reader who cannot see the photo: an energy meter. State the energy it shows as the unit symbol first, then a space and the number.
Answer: kWh 10253
